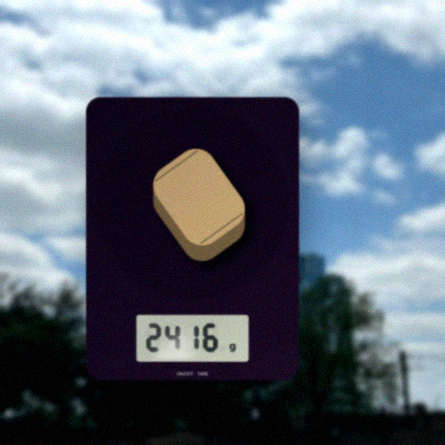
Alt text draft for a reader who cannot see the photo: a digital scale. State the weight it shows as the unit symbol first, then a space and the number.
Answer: g 2416
